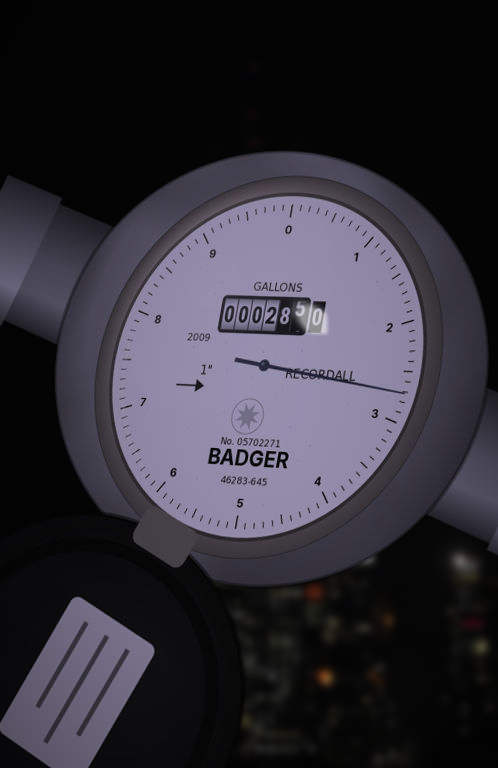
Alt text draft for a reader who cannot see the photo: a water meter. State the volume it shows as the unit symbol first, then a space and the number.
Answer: gal 2852.7
